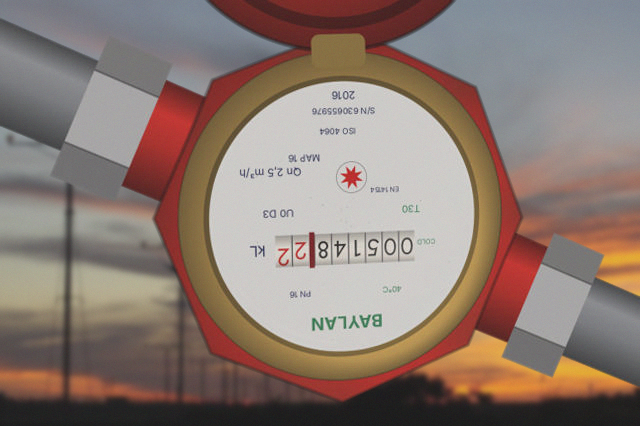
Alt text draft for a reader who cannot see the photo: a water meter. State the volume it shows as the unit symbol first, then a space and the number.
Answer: kL 5148.22
